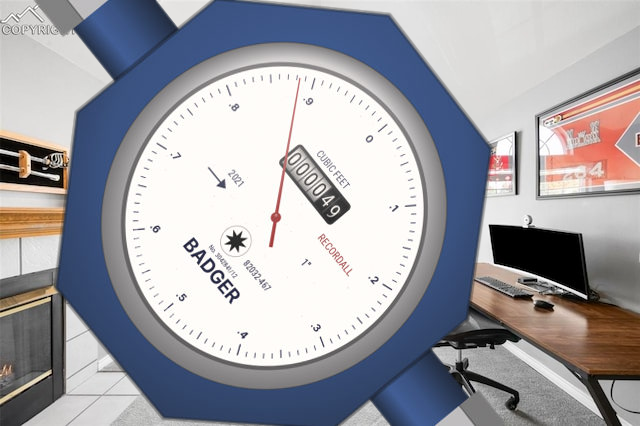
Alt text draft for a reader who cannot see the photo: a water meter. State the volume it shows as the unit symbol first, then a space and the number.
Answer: ft³ 48.88
